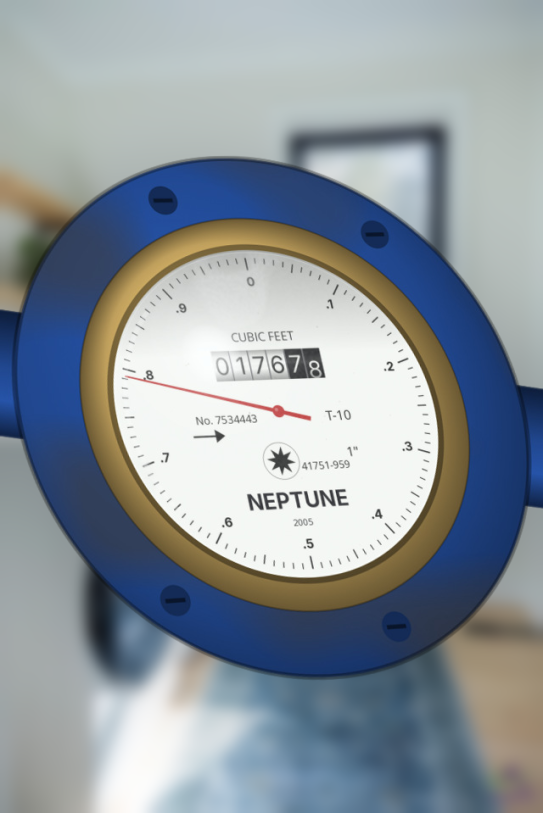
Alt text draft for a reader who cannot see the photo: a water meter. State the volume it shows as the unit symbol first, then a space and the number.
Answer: ft³ 17677.79
